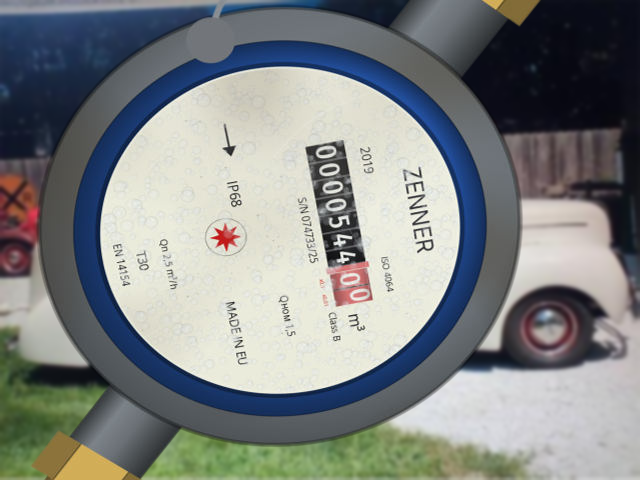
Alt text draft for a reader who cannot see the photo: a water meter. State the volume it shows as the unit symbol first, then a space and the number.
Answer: m³ 544.00
